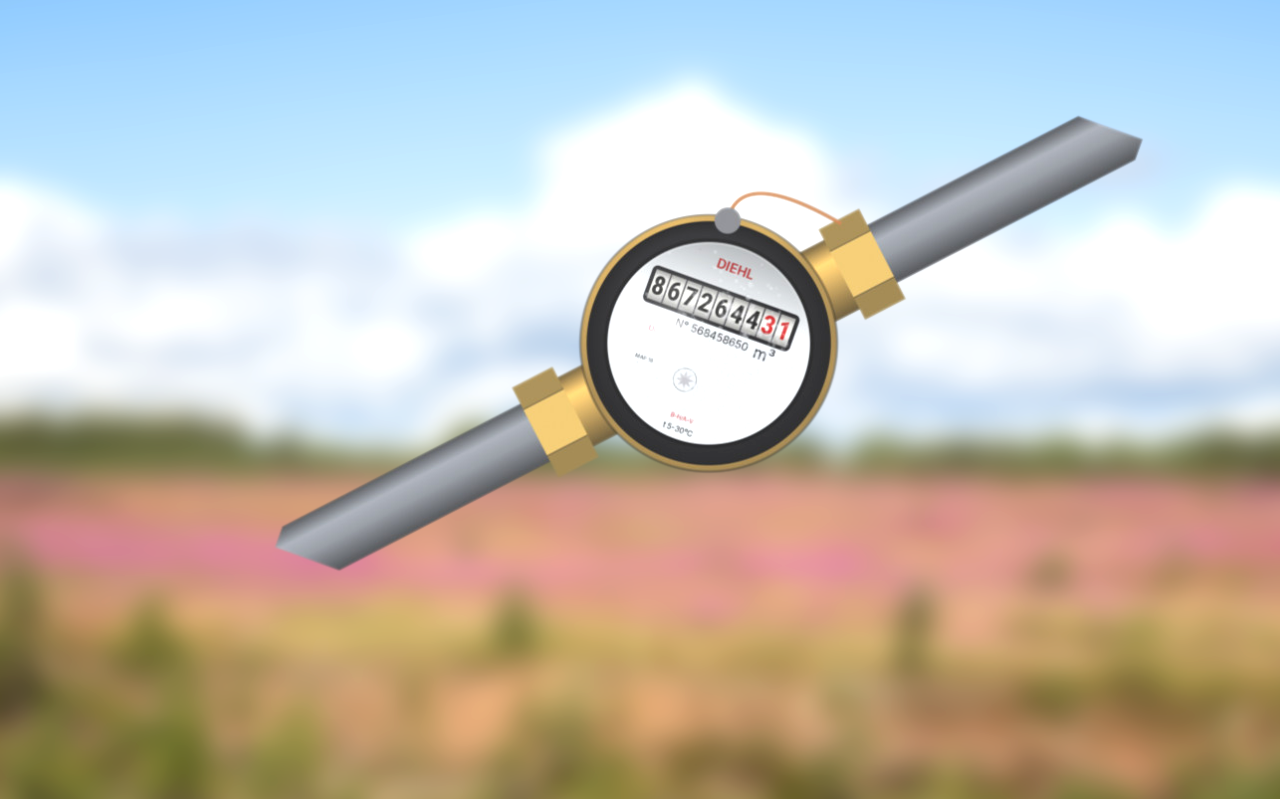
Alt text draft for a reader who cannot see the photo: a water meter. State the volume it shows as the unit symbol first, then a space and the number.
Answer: m³ 8672644.31
